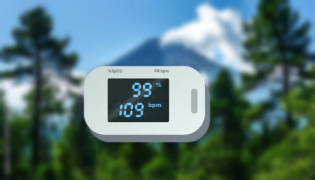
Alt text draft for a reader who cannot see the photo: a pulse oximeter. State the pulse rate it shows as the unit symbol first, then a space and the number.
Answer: bpm 109
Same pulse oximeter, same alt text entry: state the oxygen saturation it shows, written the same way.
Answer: % 99
